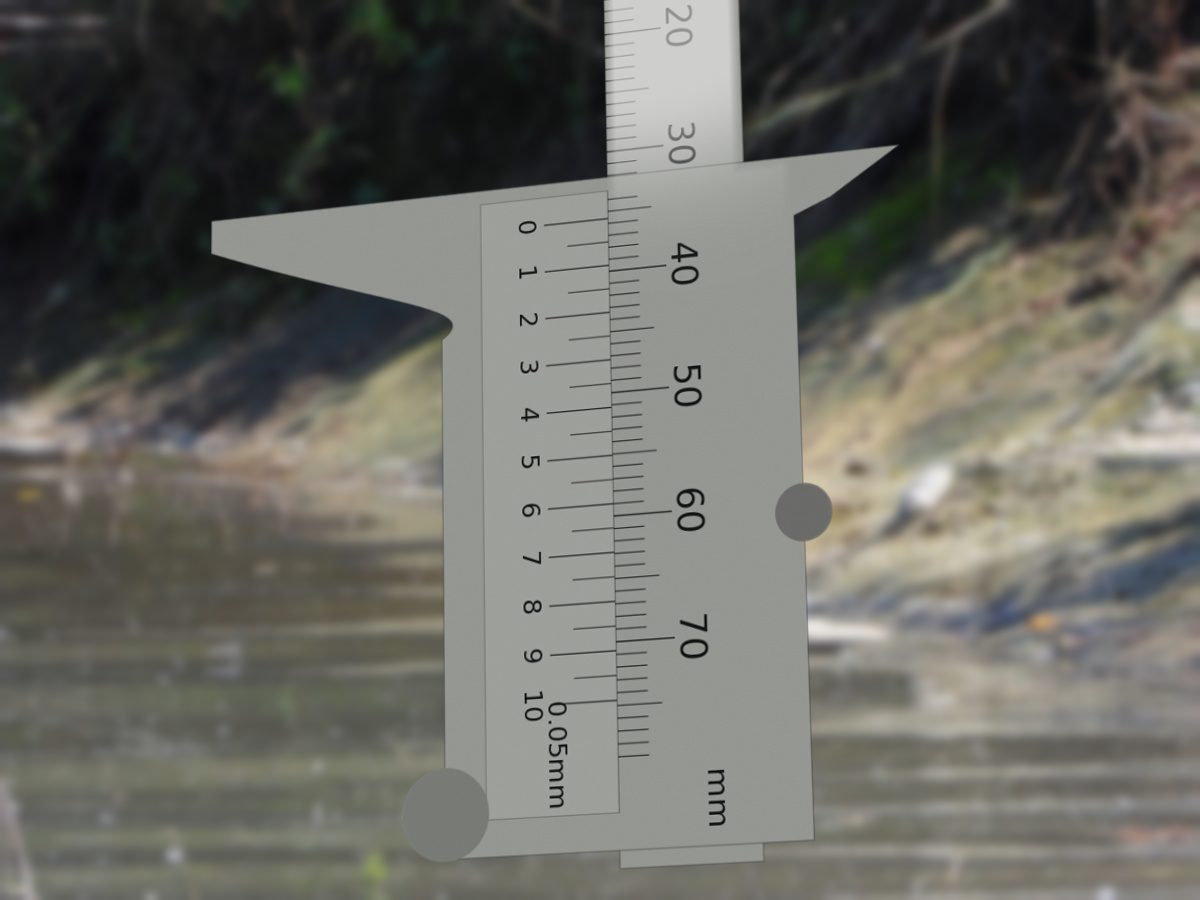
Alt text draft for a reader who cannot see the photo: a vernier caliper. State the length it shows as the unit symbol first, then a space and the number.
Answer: mm 35.6
